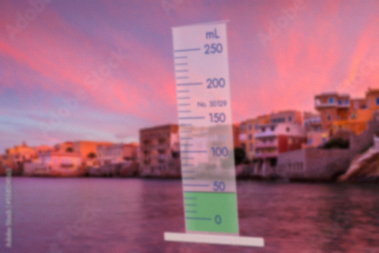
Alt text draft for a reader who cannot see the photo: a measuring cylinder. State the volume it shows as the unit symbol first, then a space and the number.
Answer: mL 40
